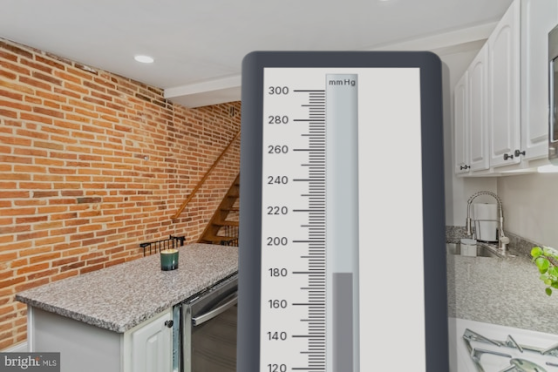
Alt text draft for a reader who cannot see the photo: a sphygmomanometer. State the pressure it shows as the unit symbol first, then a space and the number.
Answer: mmHg 180
